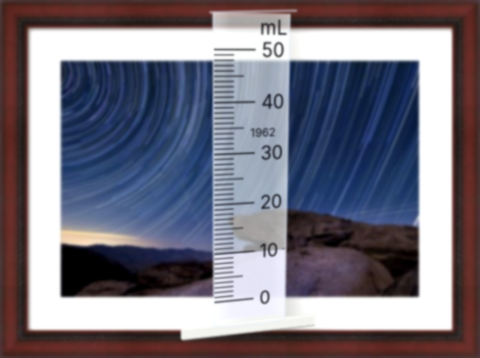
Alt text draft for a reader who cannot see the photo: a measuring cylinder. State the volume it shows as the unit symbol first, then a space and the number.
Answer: mL 10
